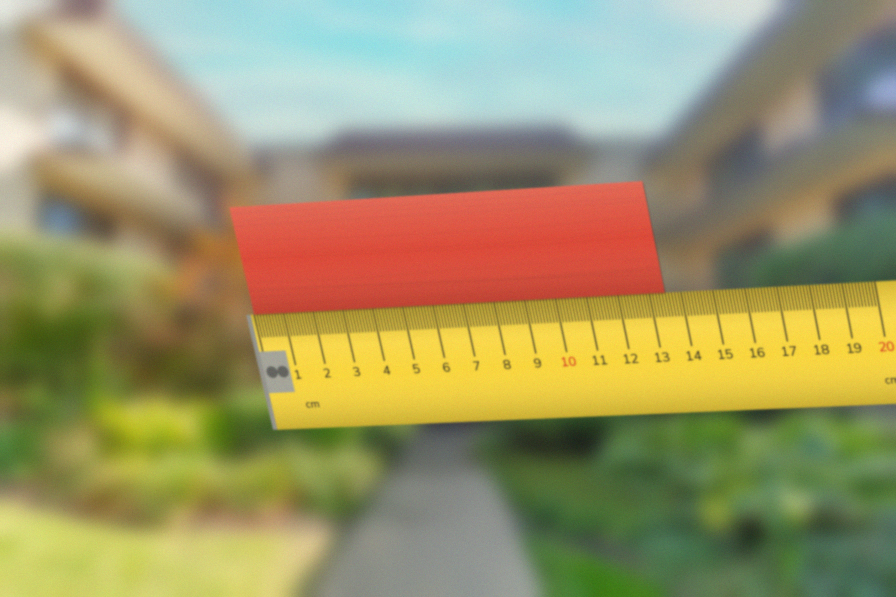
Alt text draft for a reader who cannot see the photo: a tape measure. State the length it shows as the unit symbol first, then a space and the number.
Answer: cm 13.5
